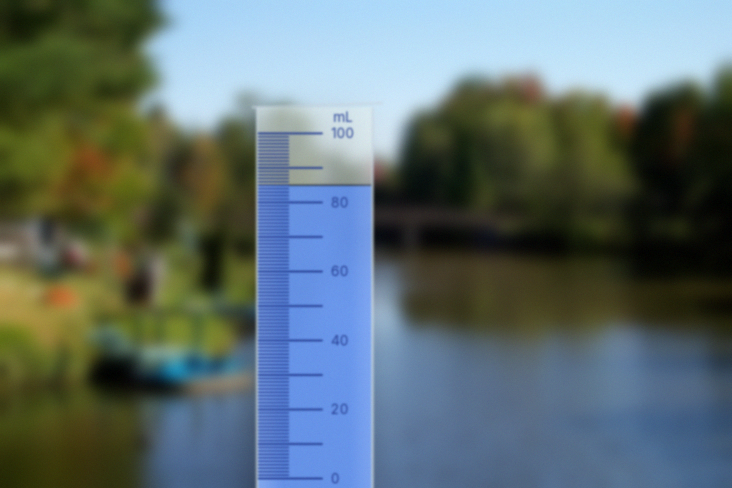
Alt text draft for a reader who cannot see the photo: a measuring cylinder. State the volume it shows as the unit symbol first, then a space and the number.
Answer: mL 85
